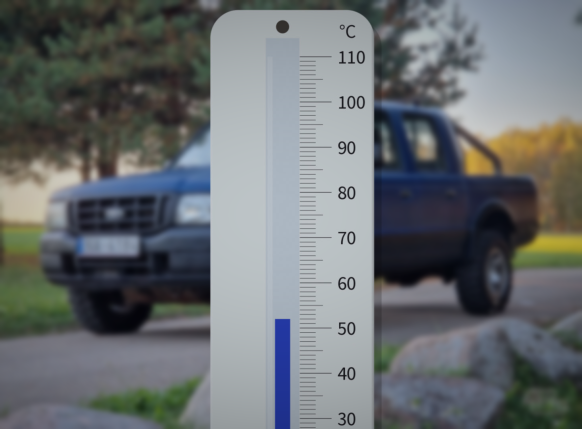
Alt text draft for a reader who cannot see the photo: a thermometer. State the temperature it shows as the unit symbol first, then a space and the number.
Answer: °C 52
